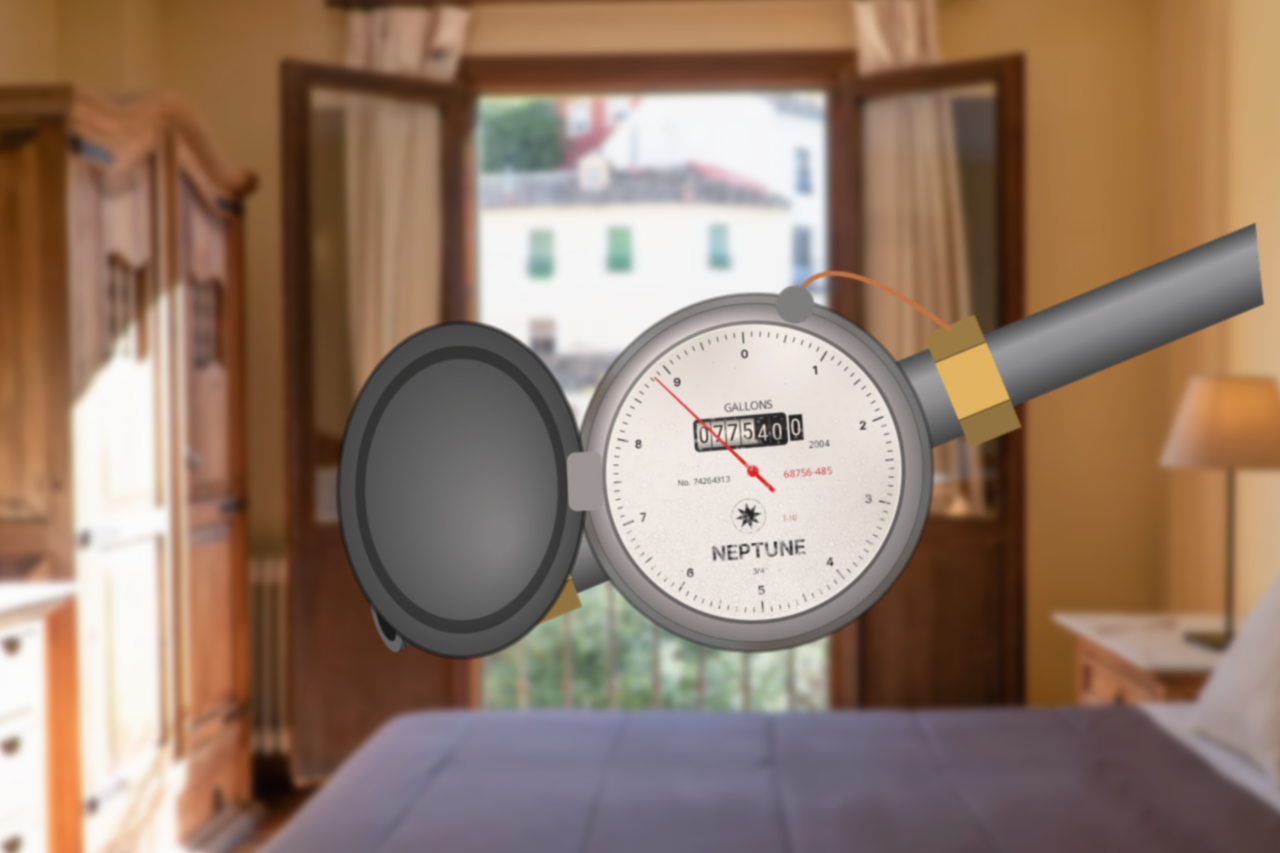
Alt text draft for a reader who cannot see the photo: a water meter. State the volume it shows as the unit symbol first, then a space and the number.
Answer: gal 775398.8
